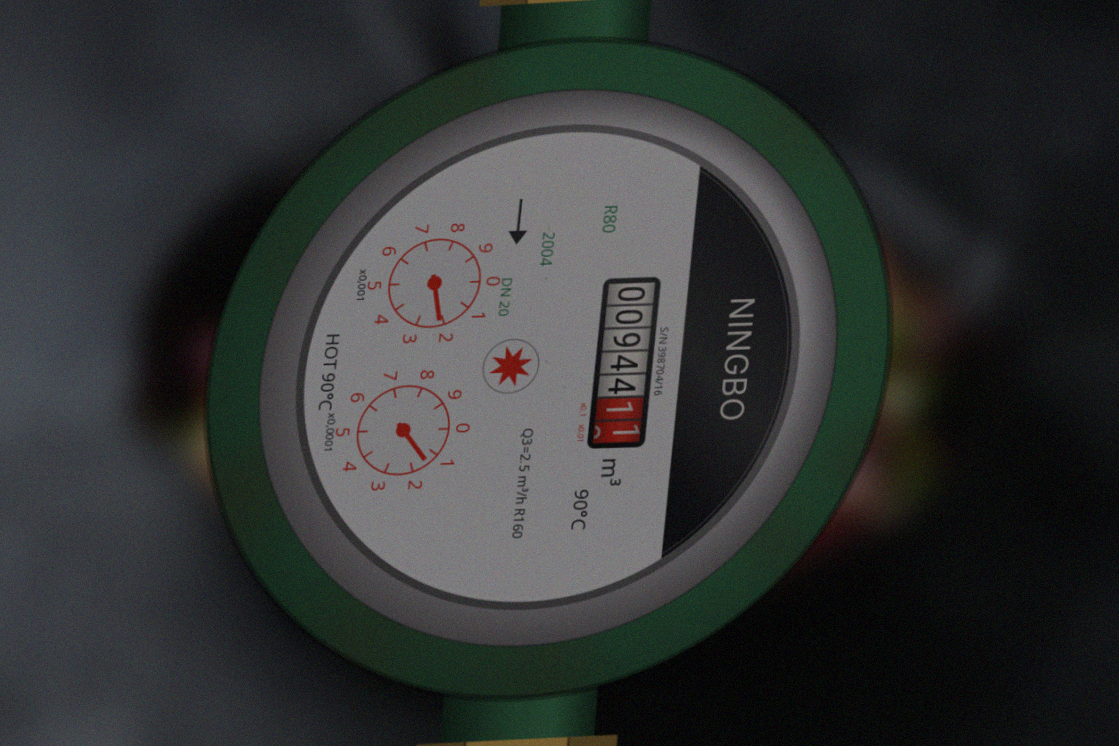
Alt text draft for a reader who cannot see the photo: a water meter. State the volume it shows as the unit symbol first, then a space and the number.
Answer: m³ 944.1121
